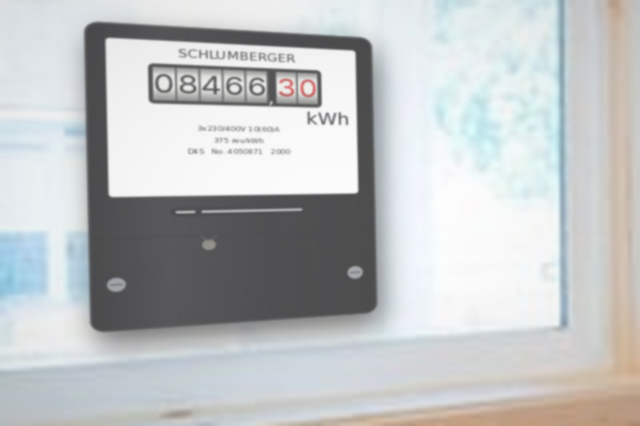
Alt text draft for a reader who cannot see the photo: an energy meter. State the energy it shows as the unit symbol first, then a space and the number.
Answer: kWh 8466.30
